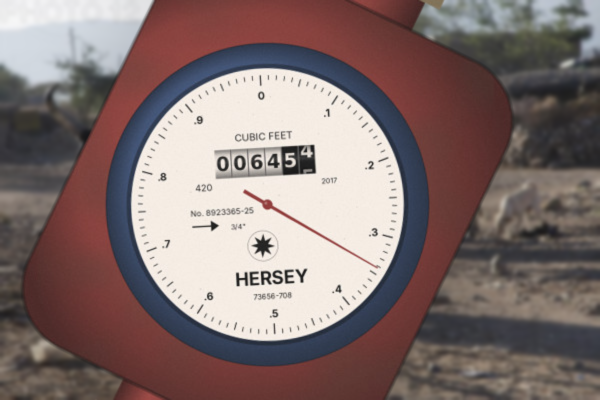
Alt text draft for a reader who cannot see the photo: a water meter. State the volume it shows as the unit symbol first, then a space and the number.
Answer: ft³ 6454.34
